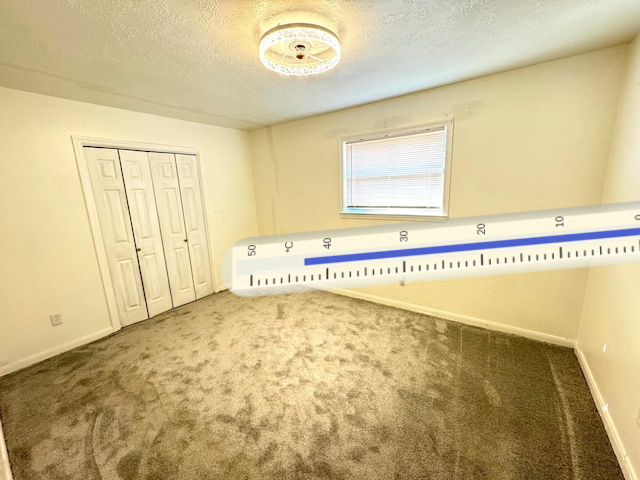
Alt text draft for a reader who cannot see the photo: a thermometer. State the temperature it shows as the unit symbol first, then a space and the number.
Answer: °C 43
